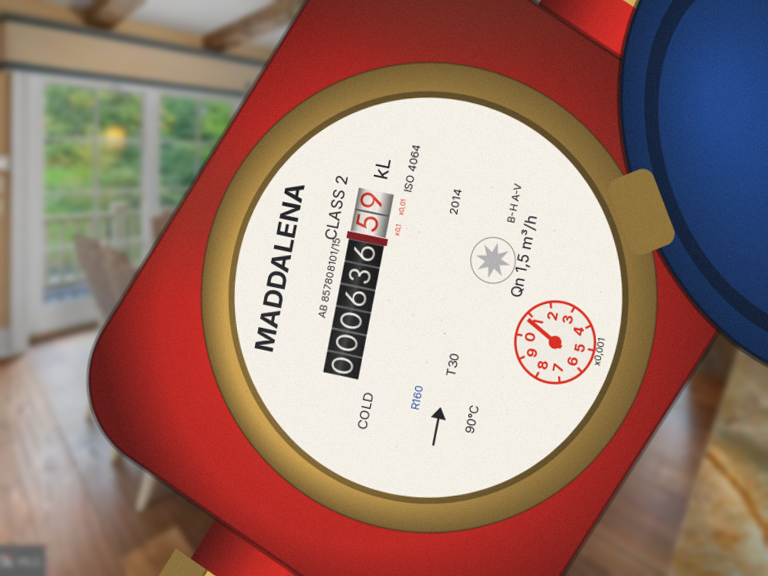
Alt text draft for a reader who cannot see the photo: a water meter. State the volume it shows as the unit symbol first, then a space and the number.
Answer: kL 636.590
